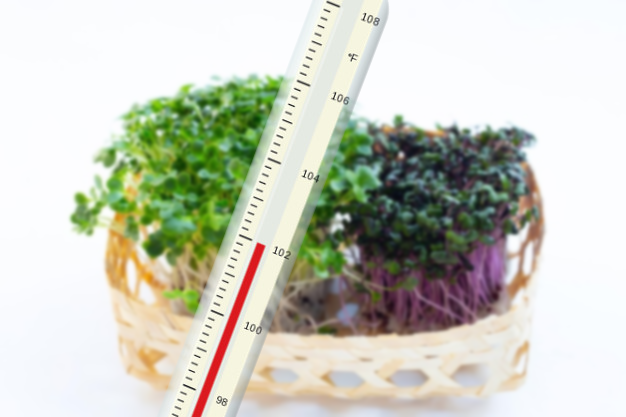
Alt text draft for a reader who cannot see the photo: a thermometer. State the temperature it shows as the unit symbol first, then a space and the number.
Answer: °F 102
